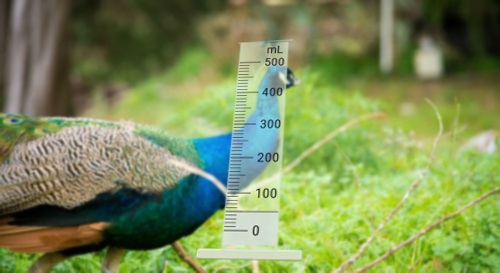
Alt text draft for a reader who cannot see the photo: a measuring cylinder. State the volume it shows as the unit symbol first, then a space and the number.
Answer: mL 50
